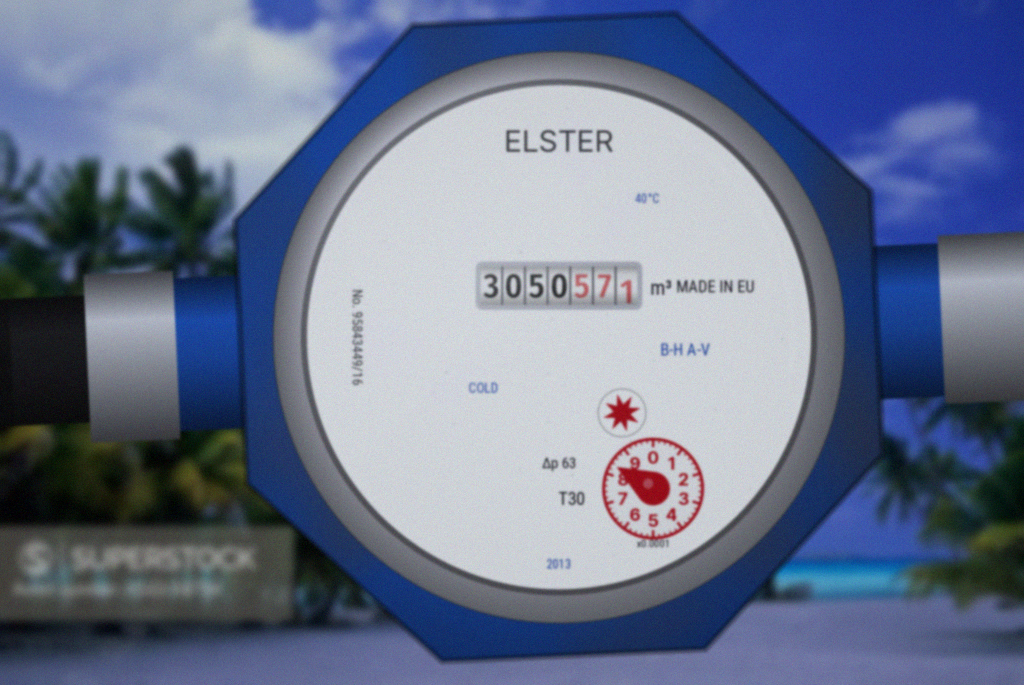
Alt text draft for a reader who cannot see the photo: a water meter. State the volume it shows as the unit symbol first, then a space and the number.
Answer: m³ 3050.5708
